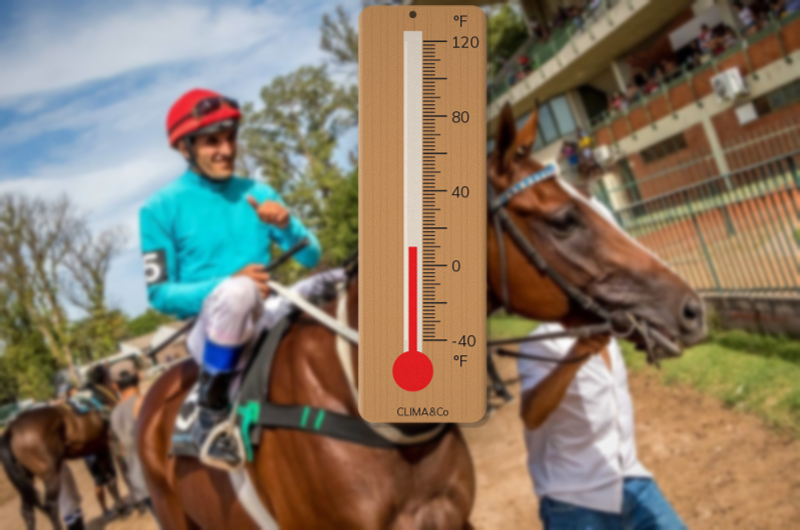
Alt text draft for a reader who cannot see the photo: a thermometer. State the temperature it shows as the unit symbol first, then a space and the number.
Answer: °F 10
